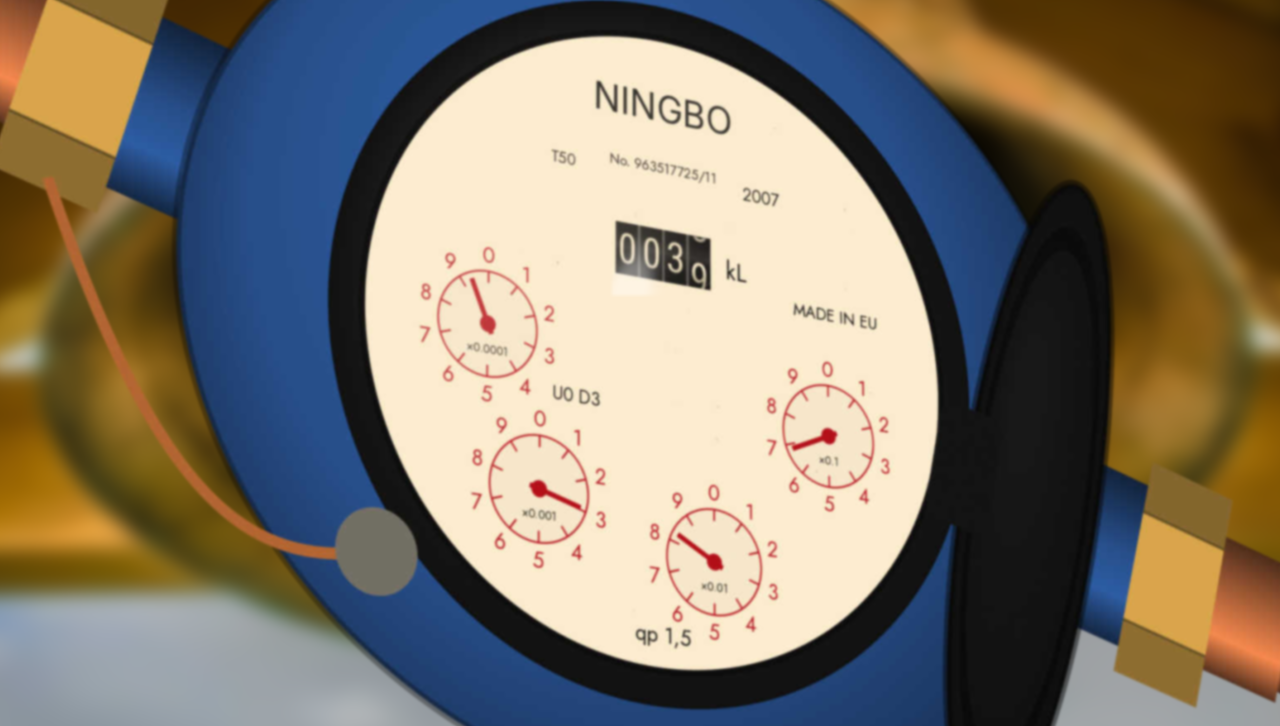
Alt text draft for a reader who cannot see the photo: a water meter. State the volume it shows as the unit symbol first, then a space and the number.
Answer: kL 38.6829
